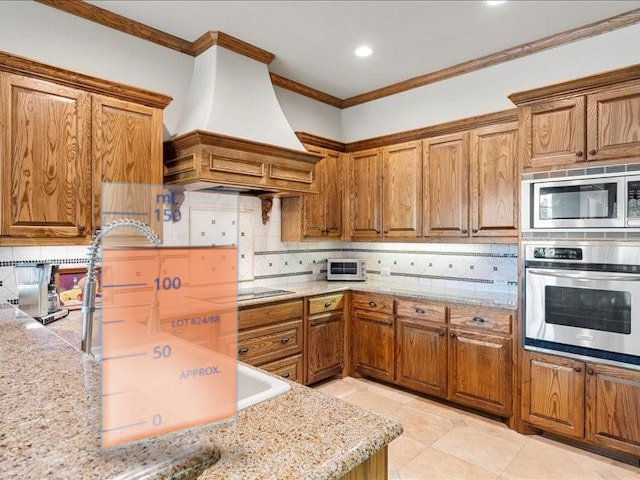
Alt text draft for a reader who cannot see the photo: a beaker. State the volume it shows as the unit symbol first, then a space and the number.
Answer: mL 125
